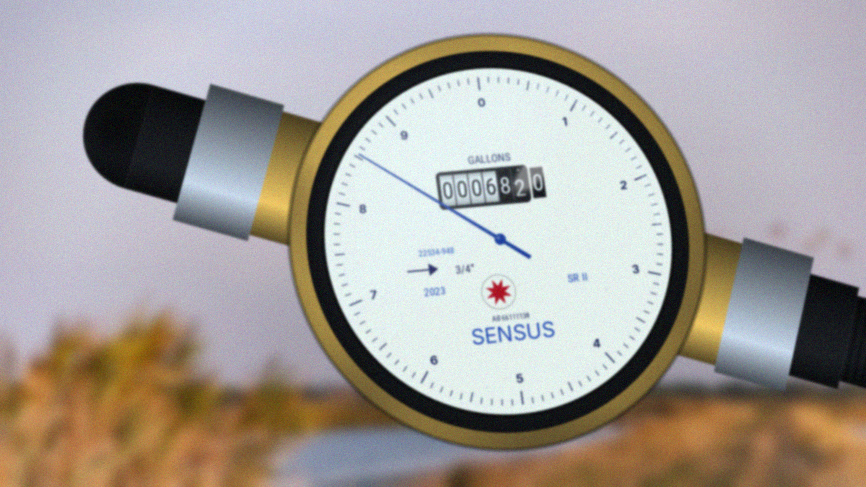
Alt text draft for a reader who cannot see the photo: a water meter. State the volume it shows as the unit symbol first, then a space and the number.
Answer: gal 6818.5
